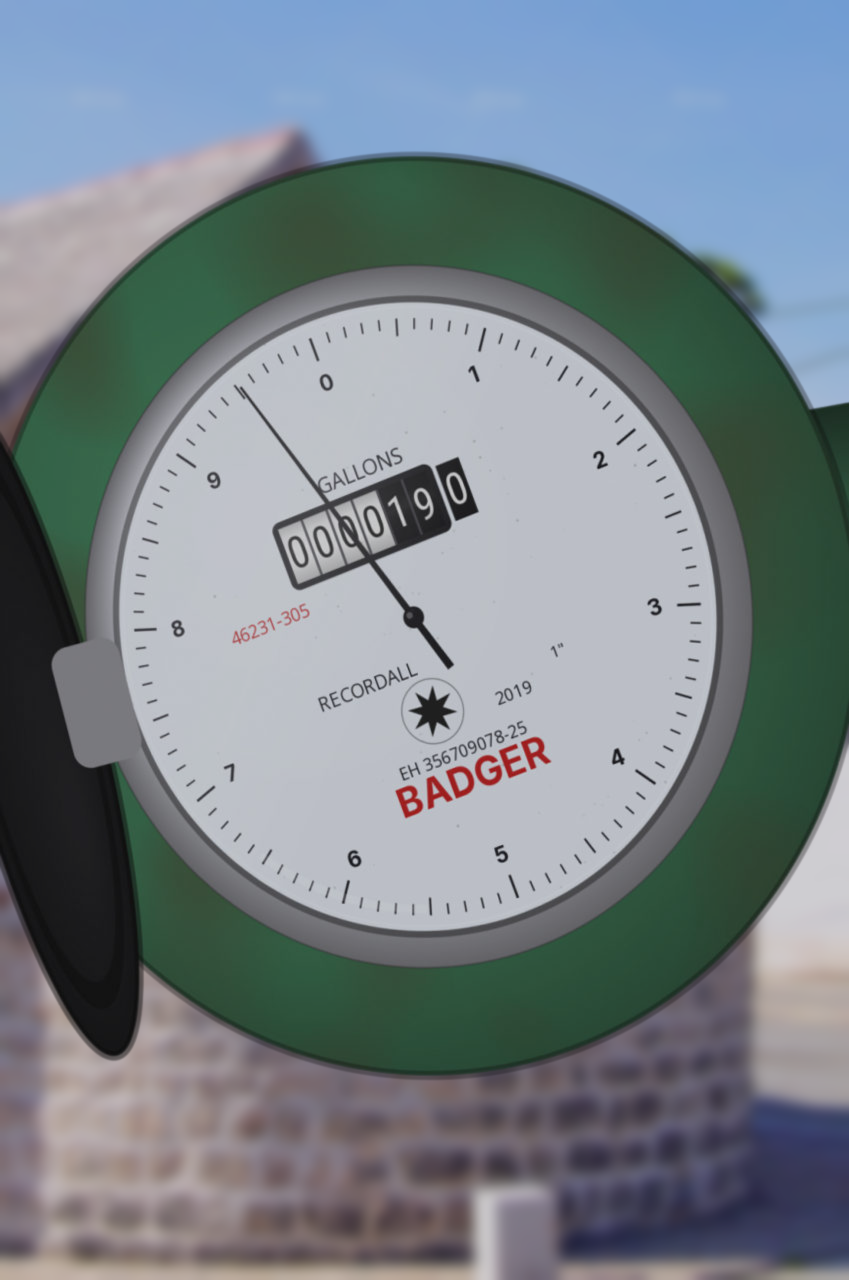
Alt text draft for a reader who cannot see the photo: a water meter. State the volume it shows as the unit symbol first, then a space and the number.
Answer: gal 189.5
